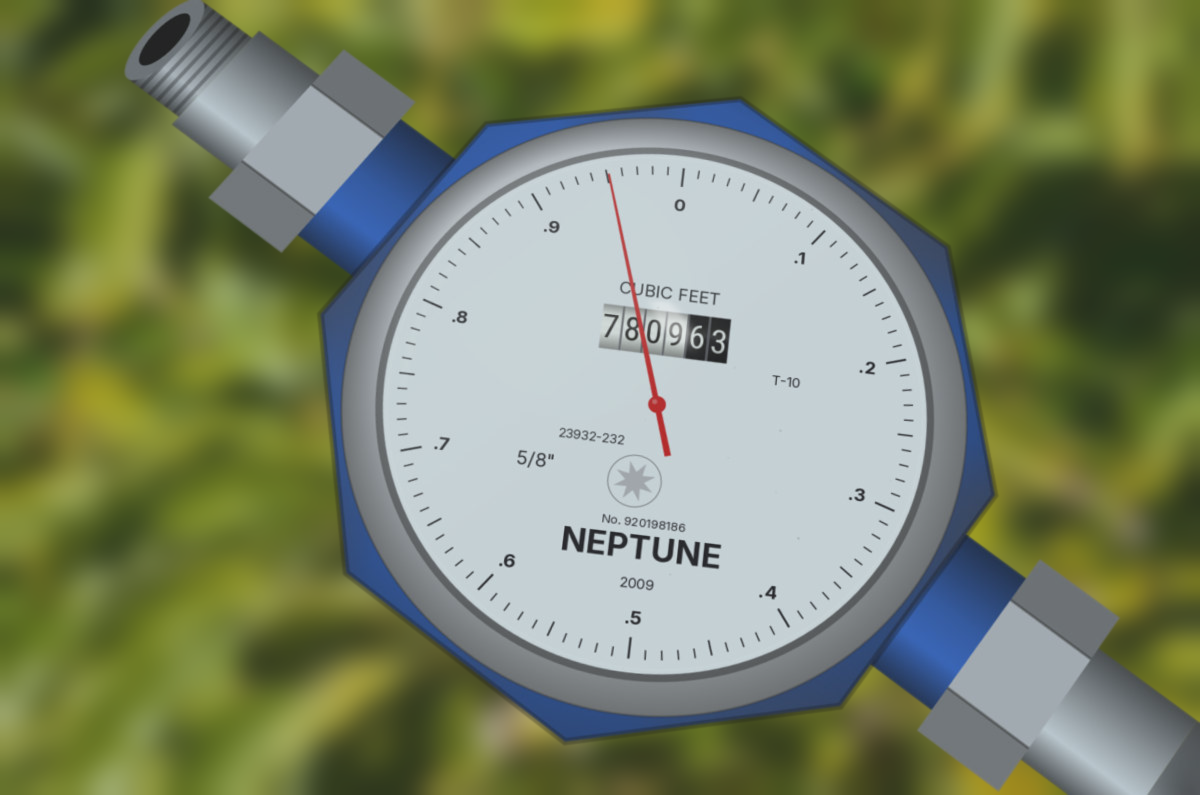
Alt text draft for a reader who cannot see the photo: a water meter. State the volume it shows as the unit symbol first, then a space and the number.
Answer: ft³ 780962.95
